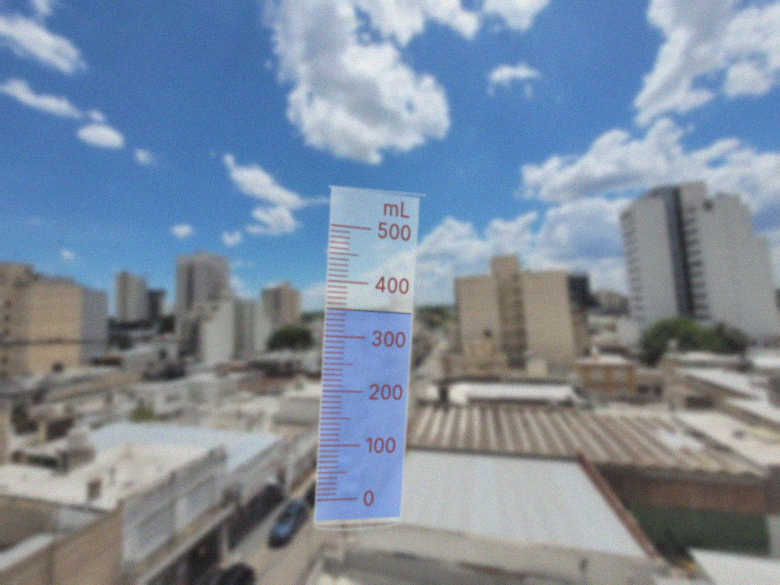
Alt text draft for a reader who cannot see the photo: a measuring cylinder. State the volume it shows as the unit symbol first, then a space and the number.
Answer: mL 350
